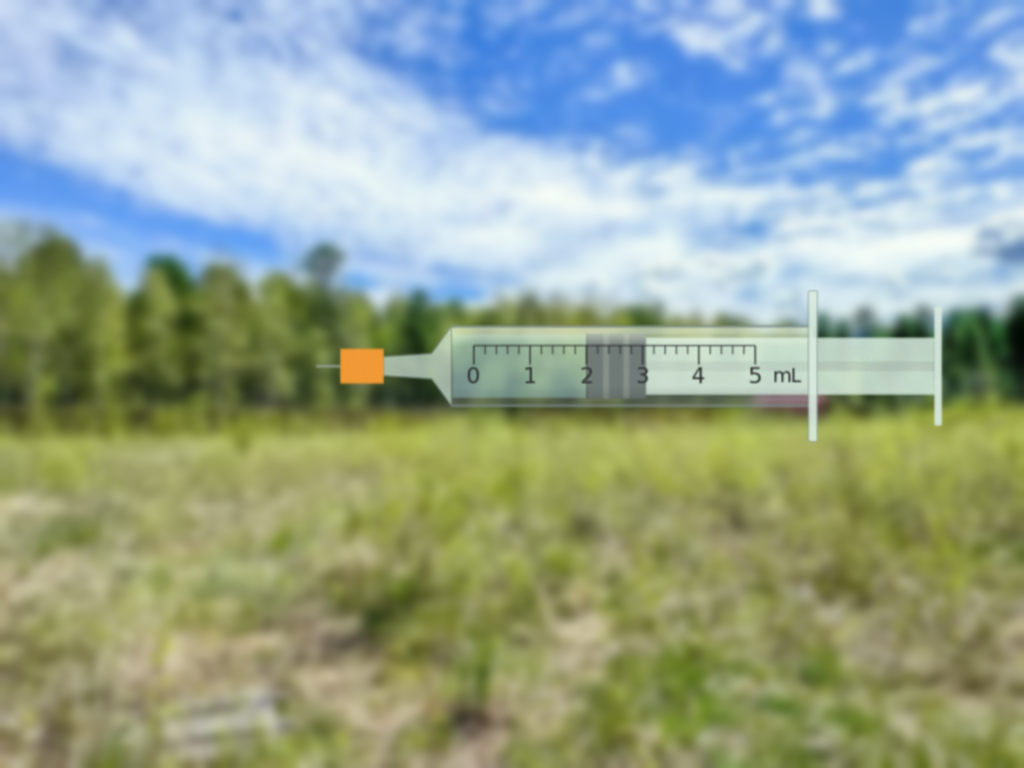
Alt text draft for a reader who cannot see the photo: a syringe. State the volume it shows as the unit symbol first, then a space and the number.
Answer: mL 2
